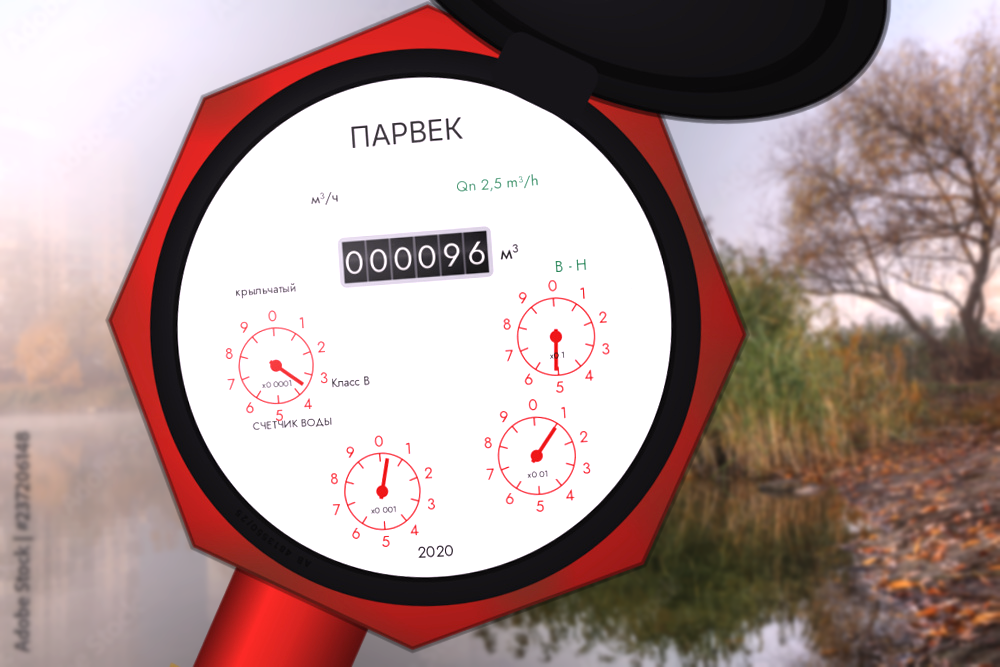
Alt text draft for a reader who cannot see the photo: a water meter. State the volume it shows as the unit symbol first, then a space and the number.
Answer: m³ 96.5103
